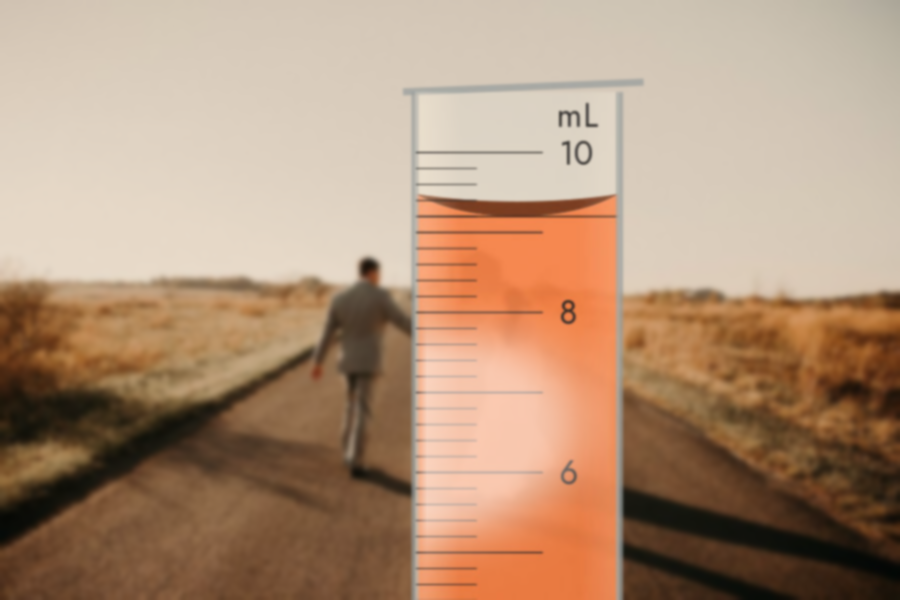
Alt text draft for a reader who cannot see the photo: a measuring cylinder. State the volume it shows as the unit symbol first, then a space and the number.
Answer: mL 9.2
